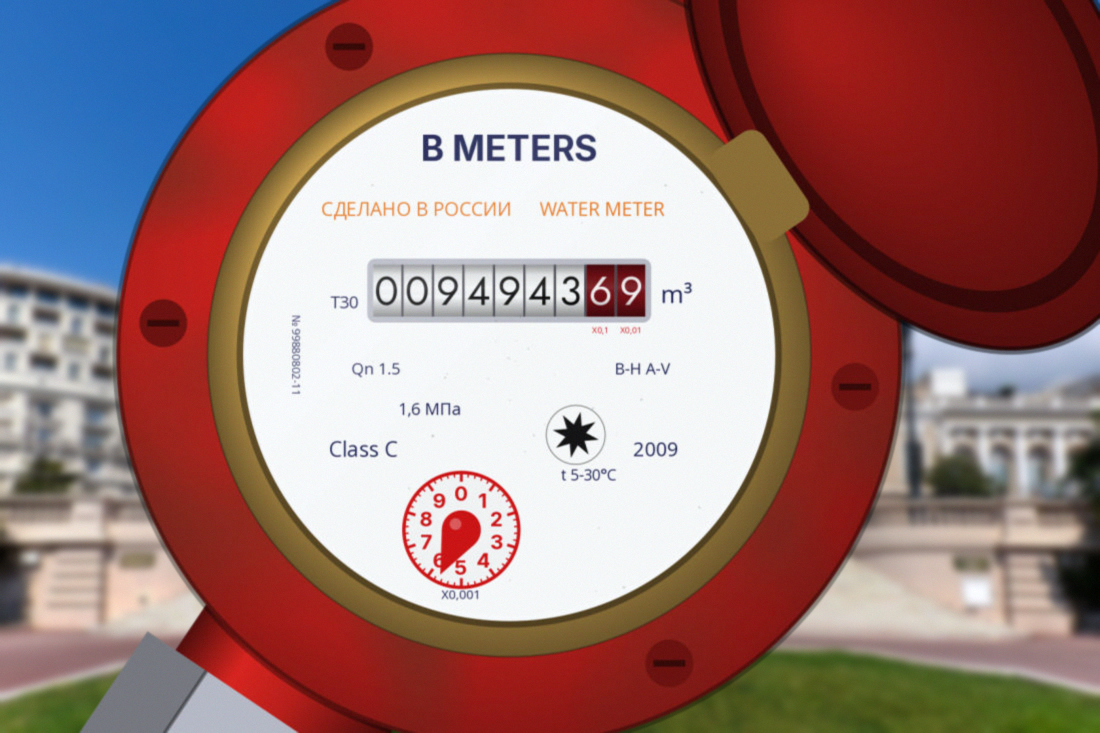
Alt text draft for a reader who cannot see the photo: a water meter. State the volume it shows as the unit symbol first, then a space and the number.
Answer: m³ 94943.695
